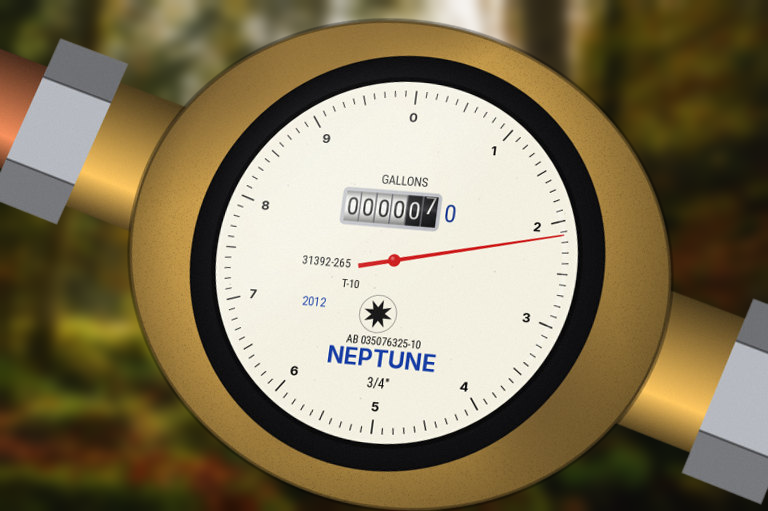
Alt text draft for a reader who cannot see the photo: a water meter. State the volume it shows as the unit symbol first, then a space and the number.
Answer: gal 72.1
